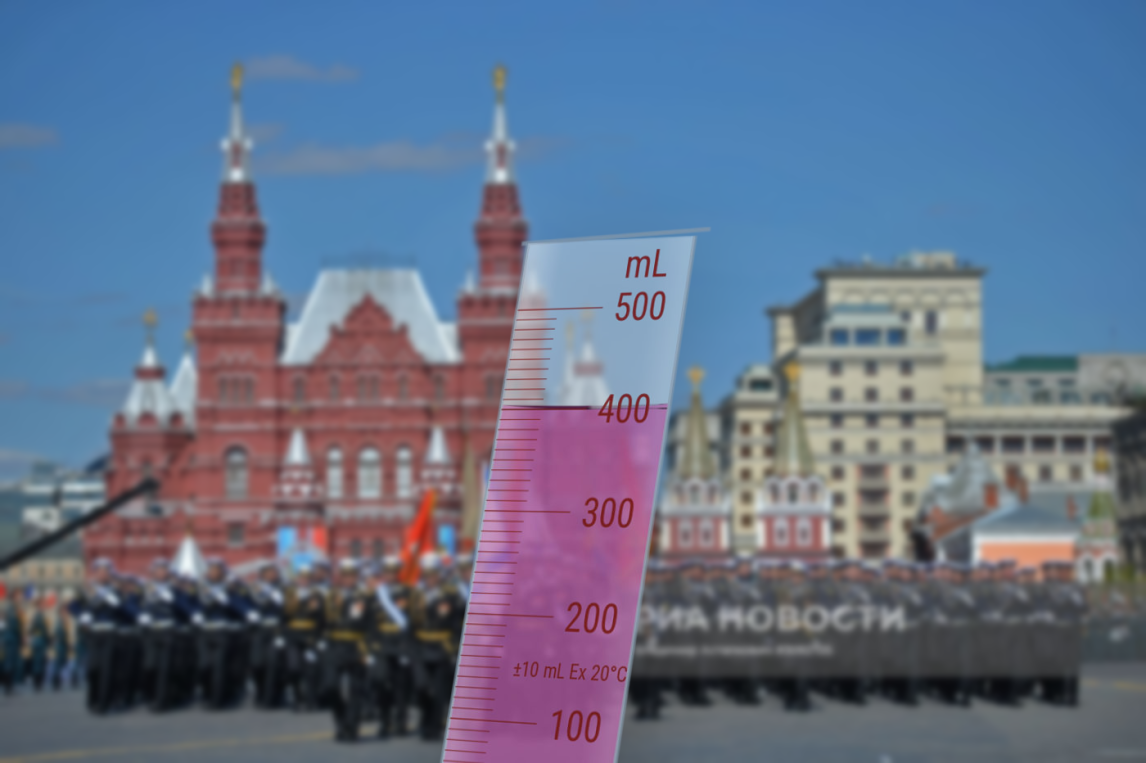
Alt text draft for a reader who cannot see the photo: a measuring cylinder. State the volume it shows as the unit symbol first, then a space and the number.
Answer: mL 400
